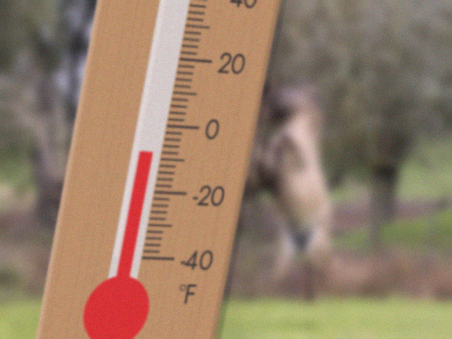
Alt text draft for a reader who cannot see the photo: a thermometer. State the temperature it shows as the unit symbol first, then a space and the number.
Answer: °F -8
